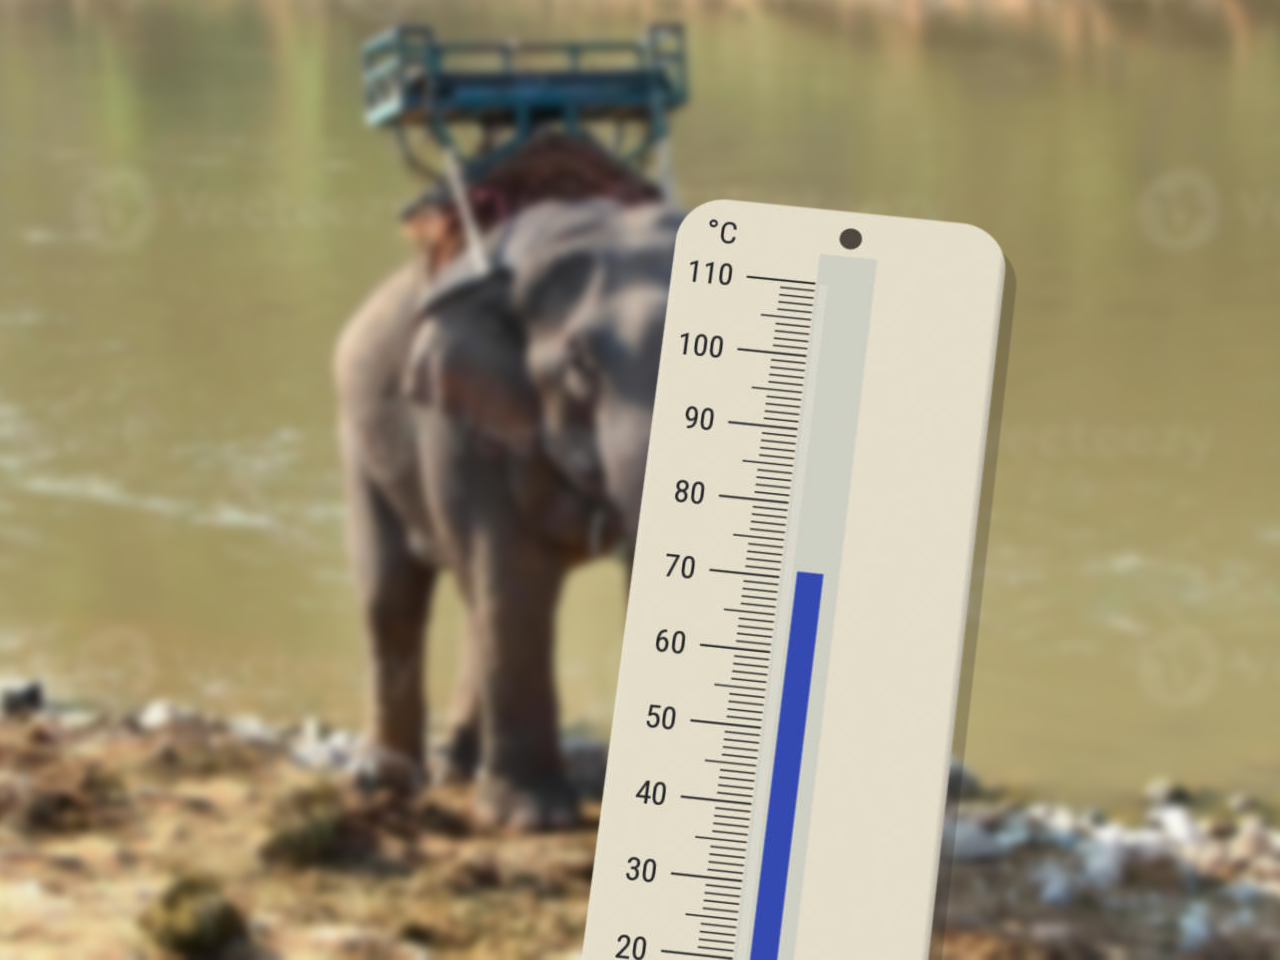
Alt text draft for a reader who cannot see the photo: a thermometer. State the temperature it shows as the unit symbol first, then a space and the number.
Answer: °C 71
